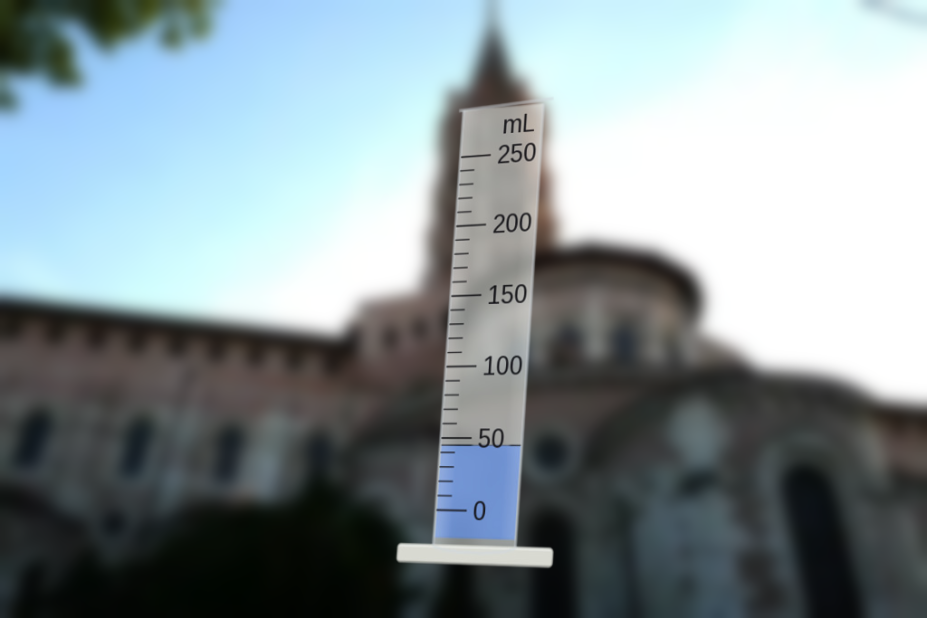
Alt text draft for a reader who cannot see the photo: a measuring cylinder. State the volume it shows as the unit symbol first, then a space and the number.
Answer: mL 45
